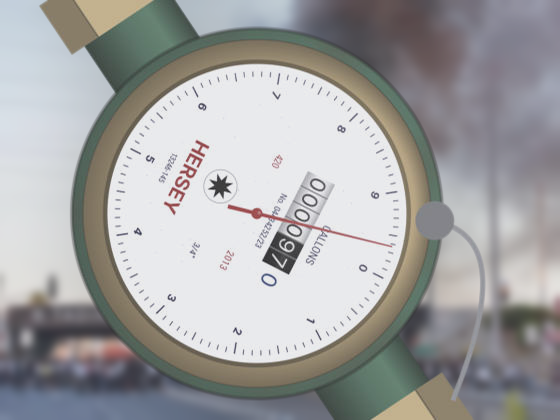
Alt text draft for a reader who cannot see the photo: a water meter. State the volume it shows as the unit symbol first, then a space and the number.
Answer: gal 969.6
